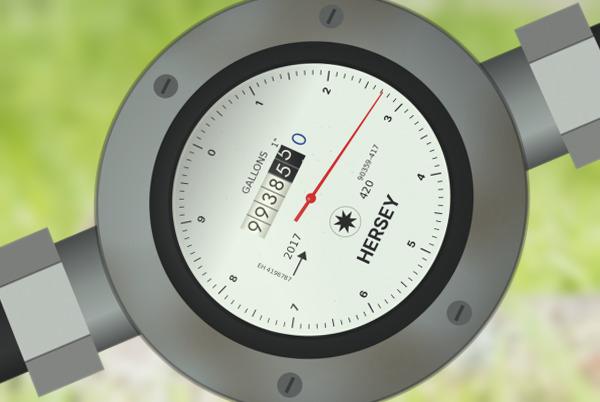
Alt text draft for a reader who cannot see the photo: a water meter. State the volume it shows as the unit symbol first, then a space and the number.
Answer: gal 9938552.7
